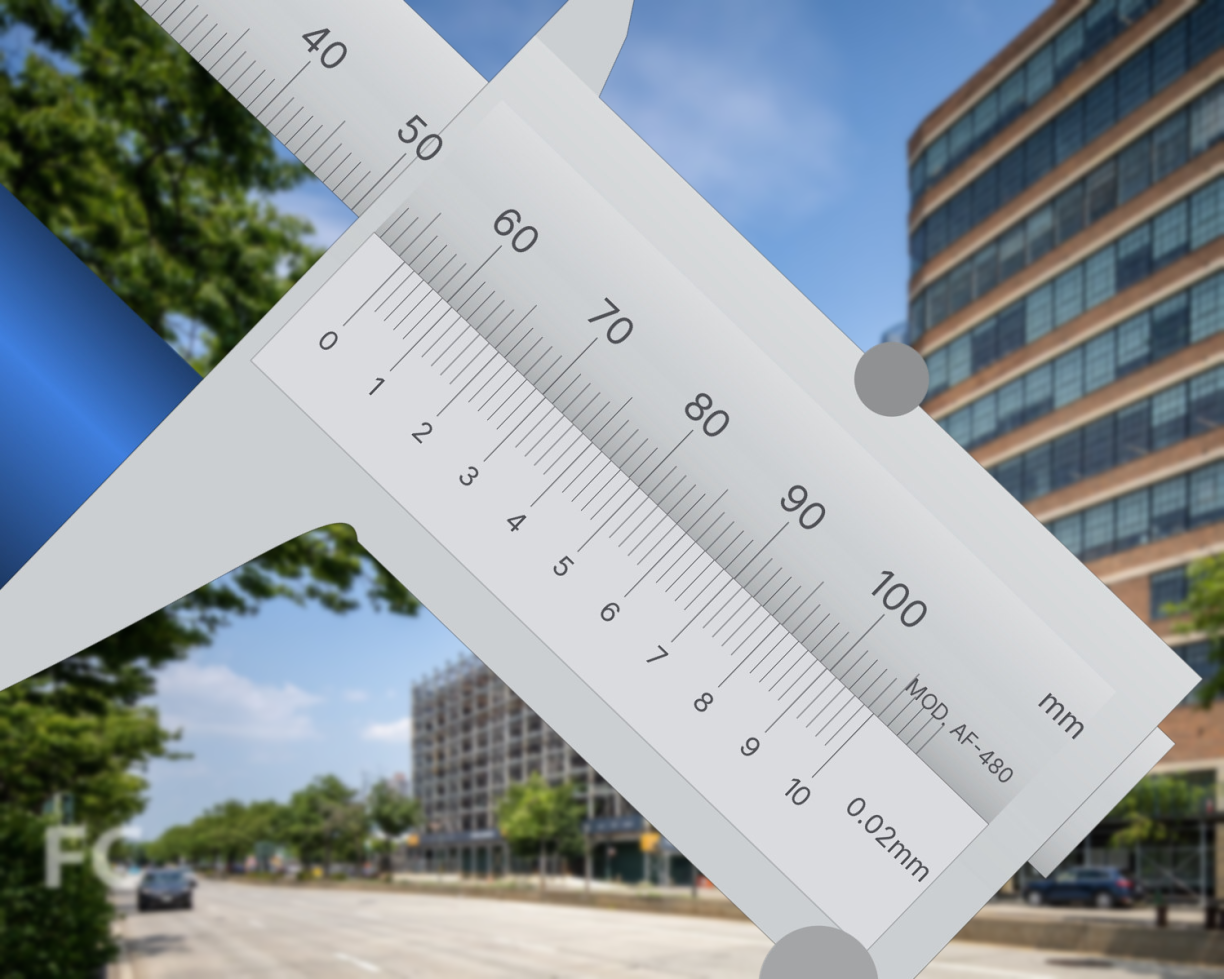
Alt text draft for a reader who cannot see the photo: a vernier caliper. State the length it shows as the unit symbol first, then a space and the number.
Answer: mm 55.6
